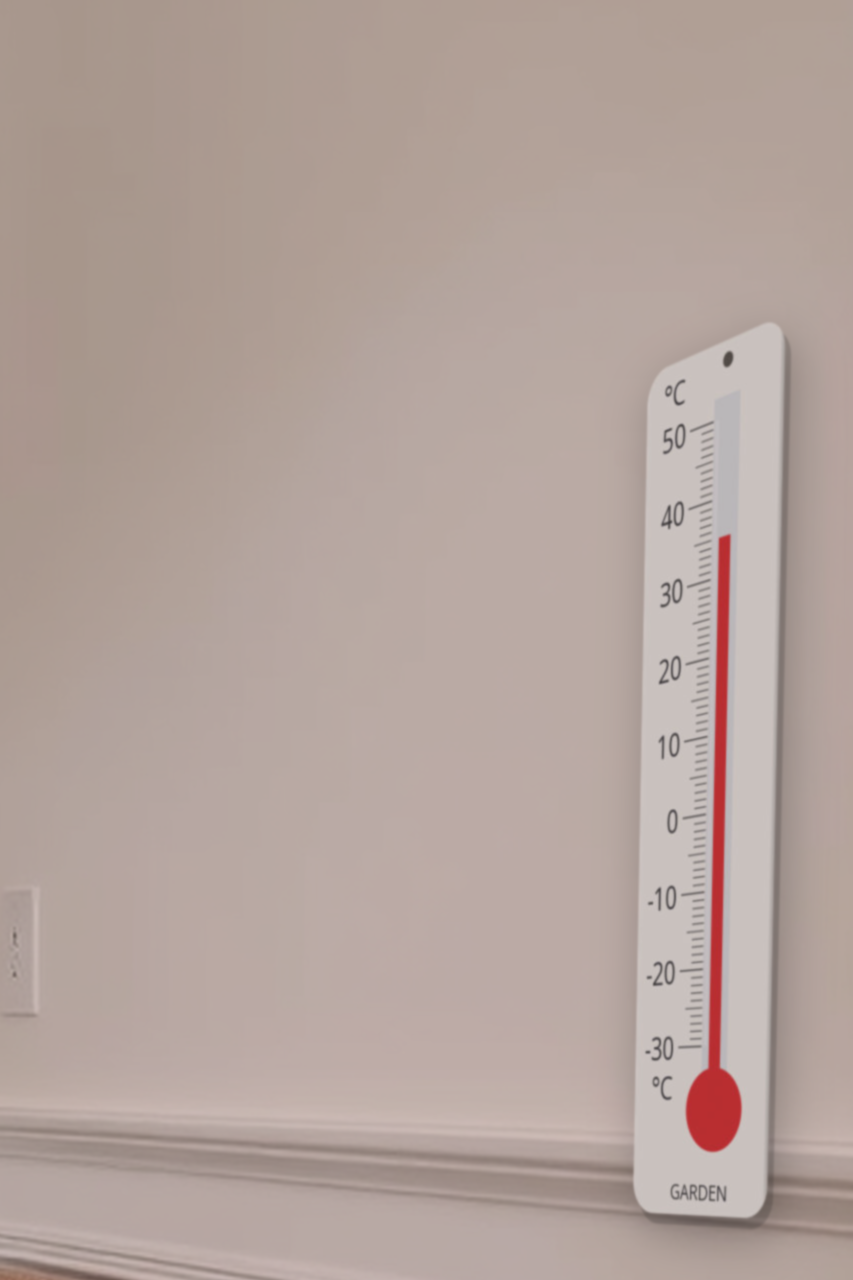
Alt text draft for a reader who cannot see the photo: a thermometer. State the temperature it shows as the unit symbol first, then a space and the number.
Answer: °C 35
